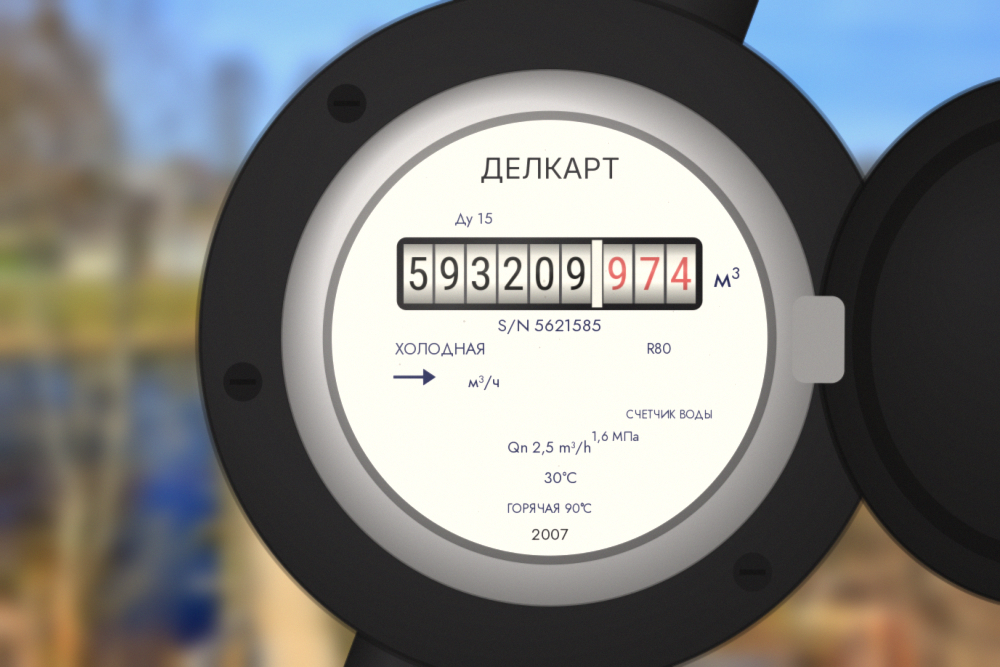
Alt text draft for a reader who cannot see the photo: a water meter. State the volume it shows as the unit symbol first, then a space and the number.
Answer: m³ 593209.974
